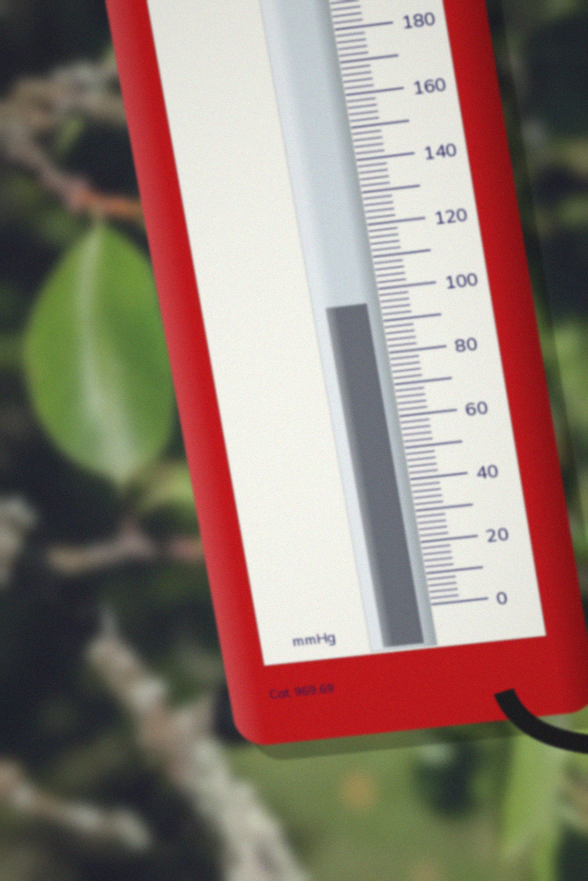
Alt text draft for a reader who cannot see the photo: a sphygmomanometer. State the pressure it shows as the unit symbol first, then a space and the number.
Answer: mmHg 96
